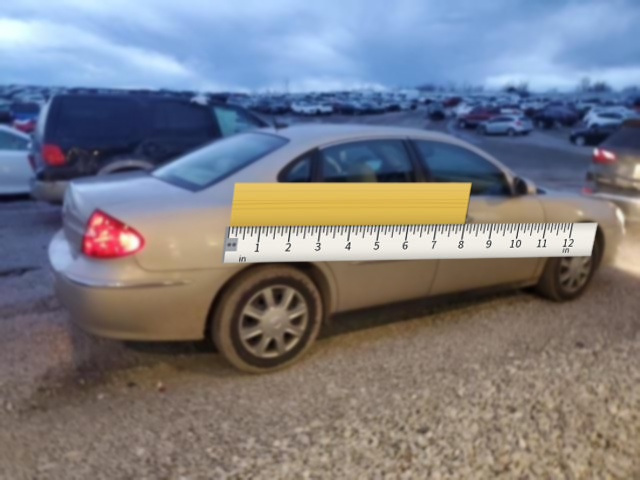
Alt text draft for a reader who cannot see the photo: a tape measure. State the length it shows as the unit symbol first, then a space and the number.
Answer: in 8
